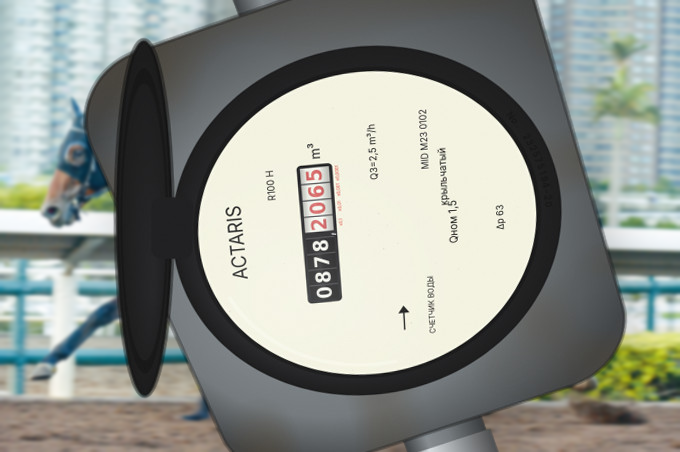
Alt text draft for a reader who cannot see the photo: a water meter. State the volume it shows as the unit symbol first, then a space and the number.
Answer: m³ 878.2065
